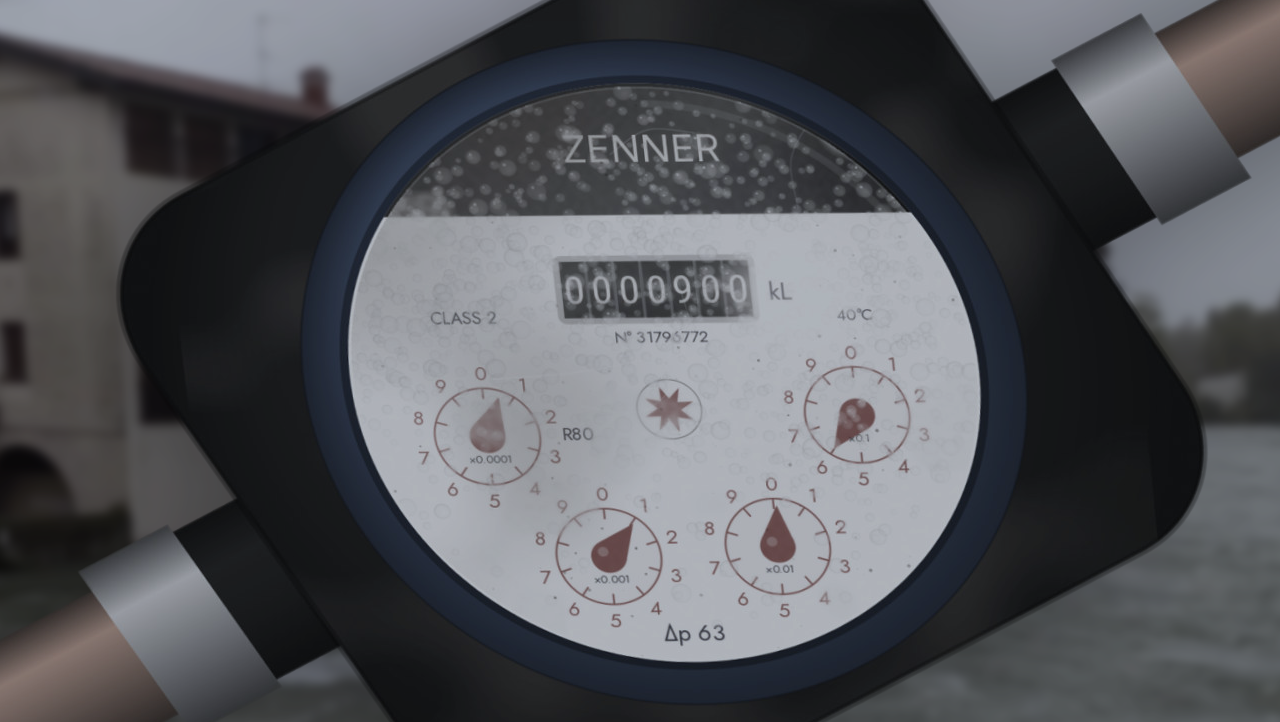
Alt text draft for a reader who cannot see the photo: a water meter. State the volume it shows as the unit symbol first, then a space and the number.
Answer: kL 900.6010
